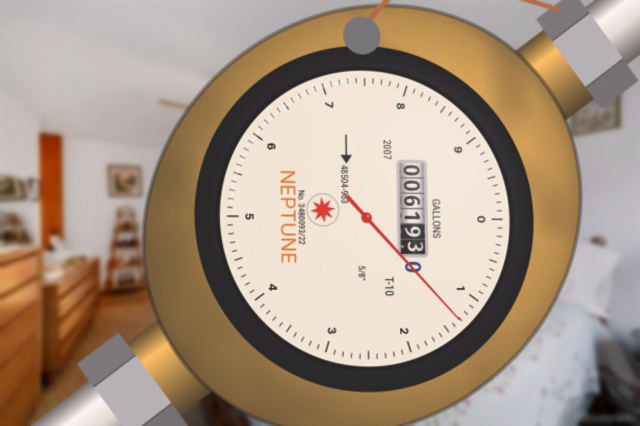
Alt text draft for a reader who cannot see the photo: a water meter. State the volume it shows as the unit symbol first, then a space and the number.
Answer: gal 61931.3
